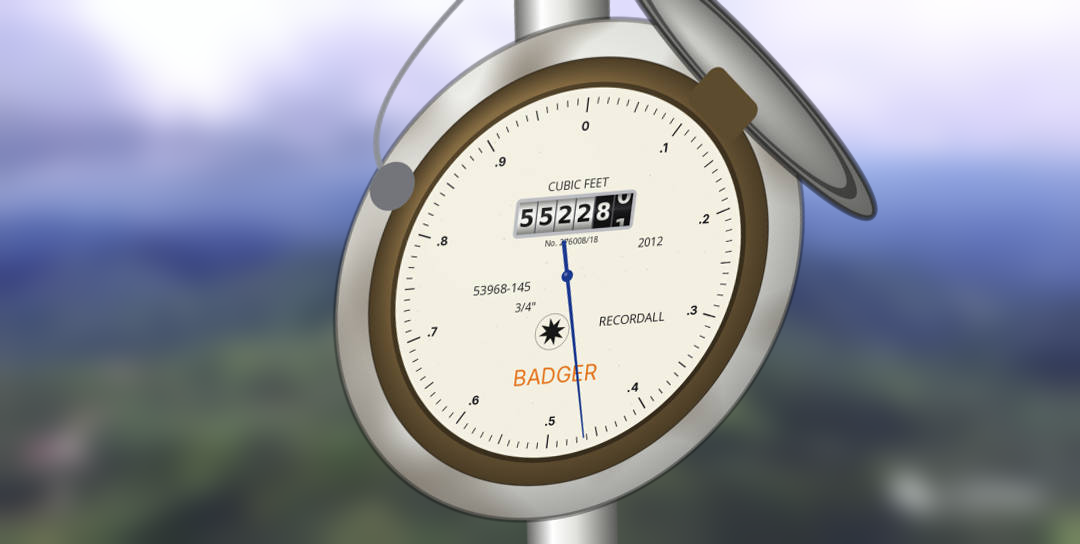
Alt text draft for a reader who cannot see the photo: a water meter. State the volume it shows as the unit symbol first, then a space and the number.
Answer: ft³ 552280.46
